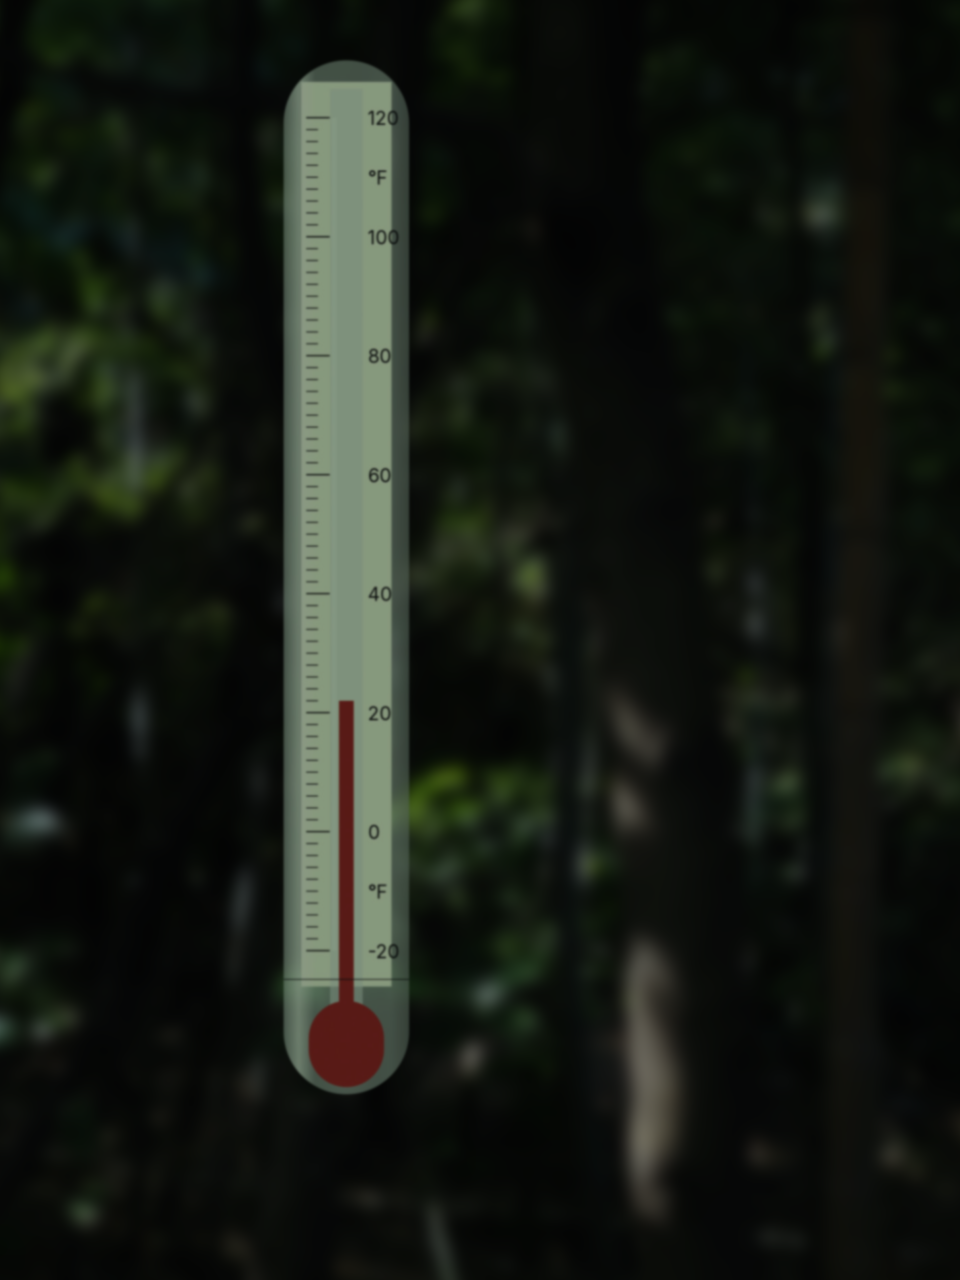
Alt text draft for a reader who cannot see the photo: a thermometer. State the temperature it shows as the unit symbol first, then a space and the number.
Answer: °F 22
